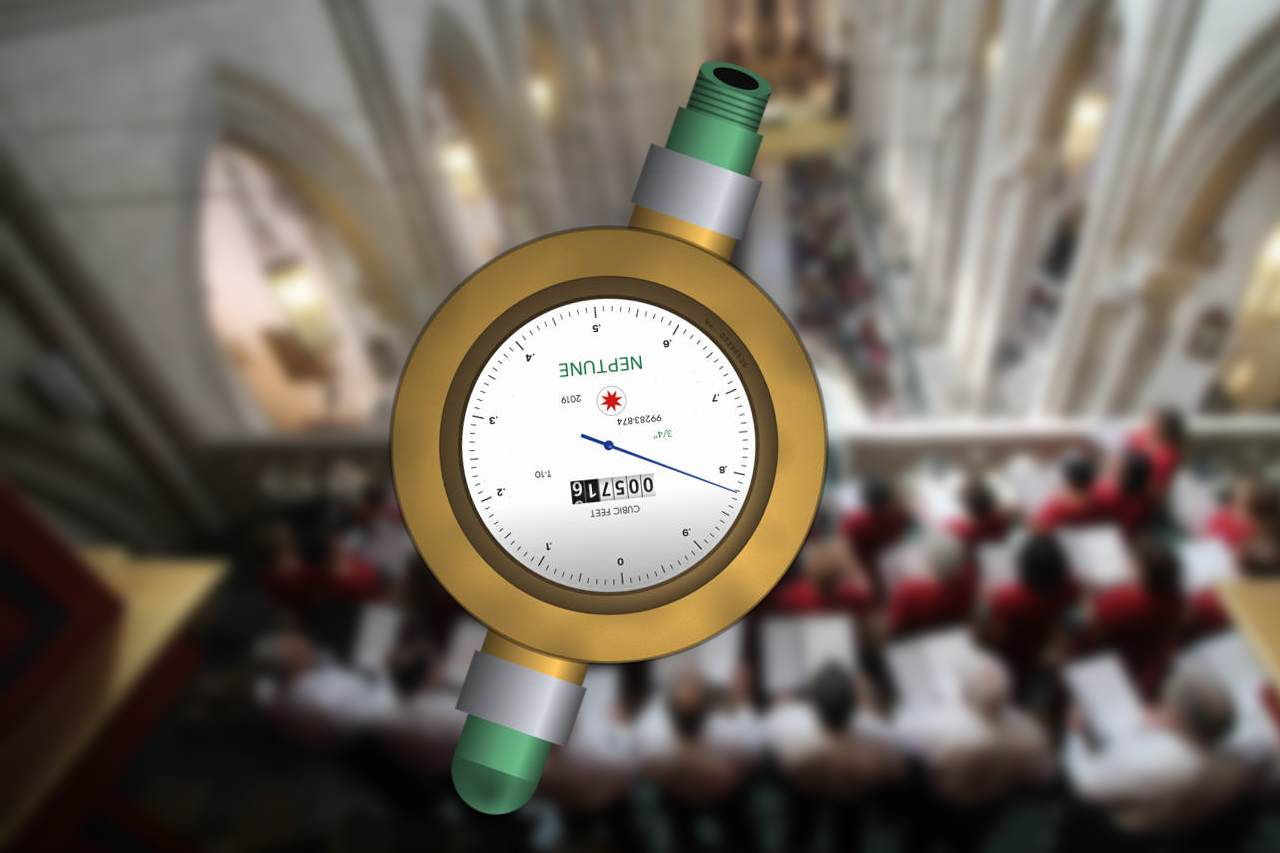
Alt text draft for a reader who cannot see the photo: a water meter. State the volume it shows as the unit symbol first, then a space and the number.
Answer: ft³ 5715.82
